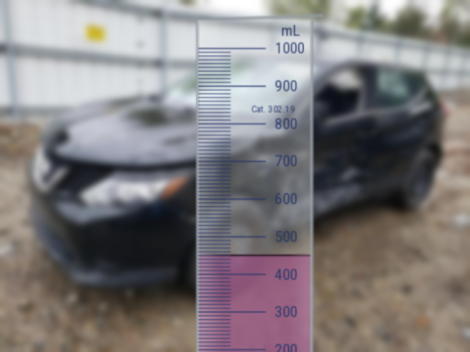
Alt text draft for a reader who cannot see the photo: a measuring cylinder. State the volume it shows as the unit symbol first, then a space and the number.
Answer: mL 450
